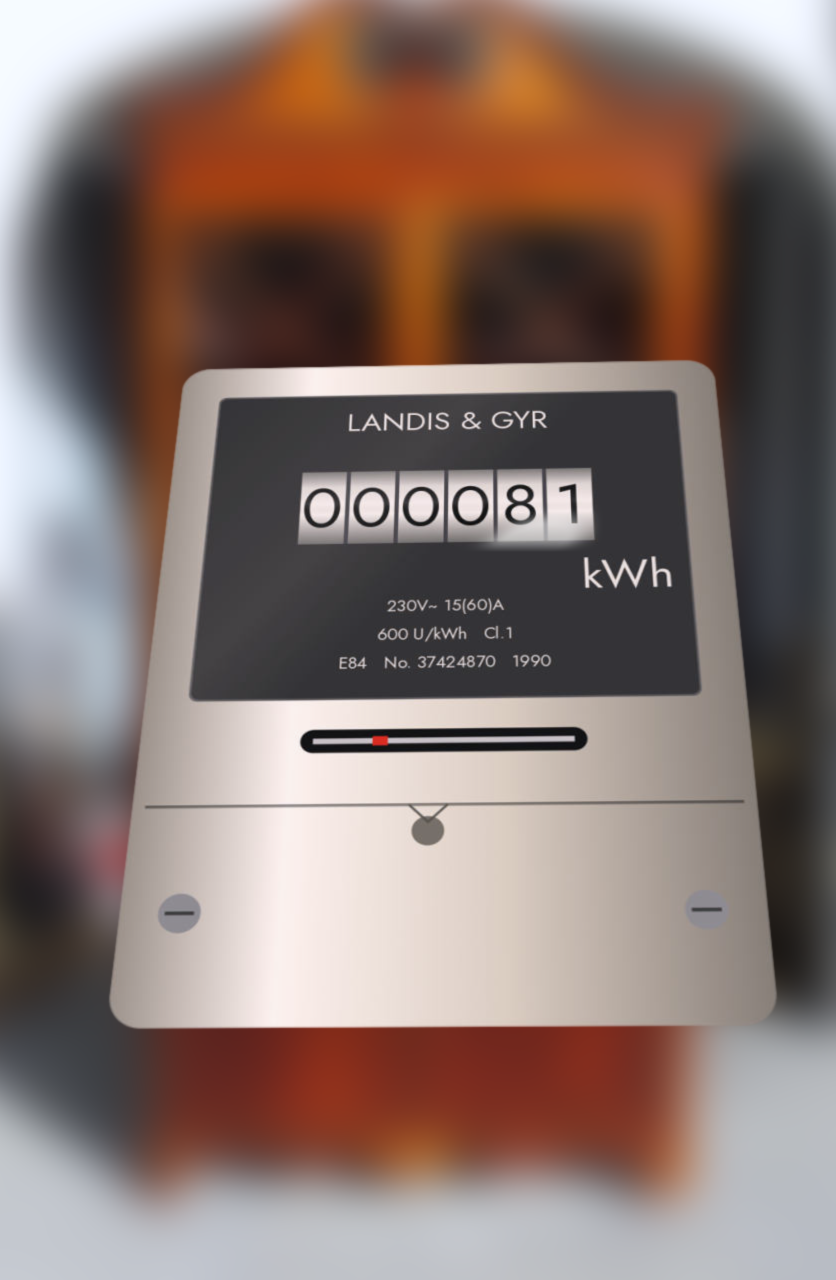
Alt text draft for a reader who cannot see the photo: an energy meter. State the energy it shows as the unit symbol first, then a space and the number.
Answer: kWh 81
